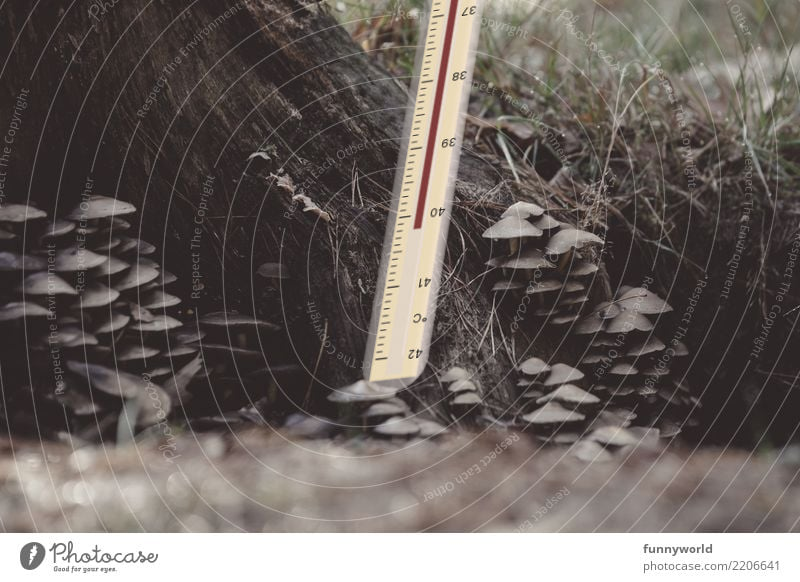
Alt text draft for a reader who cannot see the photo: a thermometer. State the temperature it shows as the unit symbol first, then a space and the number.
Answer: °C 40.2
